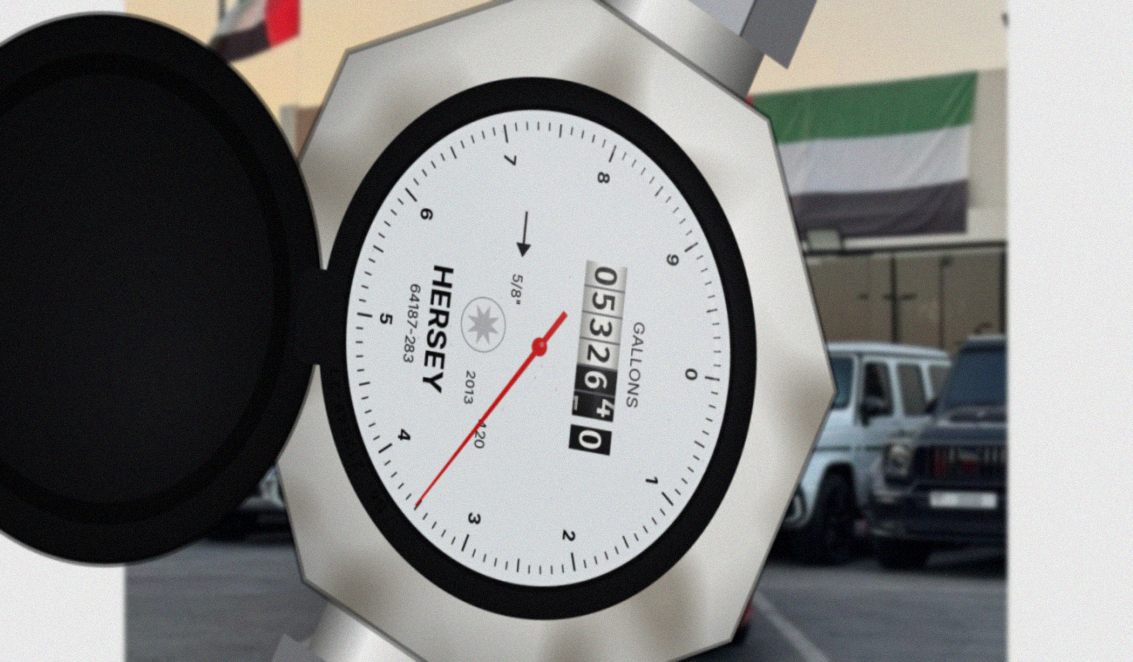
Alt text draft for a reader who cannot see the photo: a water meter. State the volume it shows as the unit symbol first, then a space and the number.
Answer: gal 532643.5
